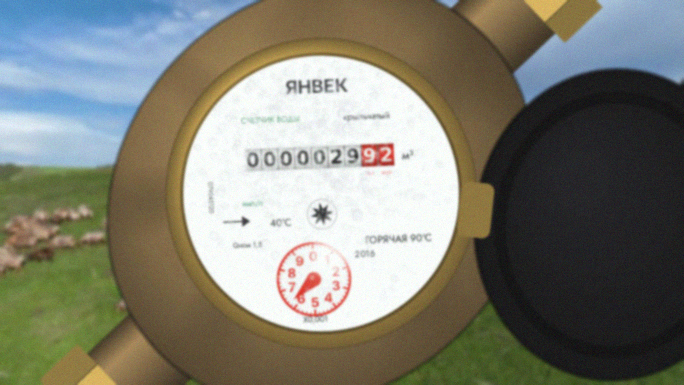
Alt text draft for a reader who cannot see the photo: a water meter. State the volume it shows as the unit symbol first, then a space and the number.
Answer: m³ 29.926
